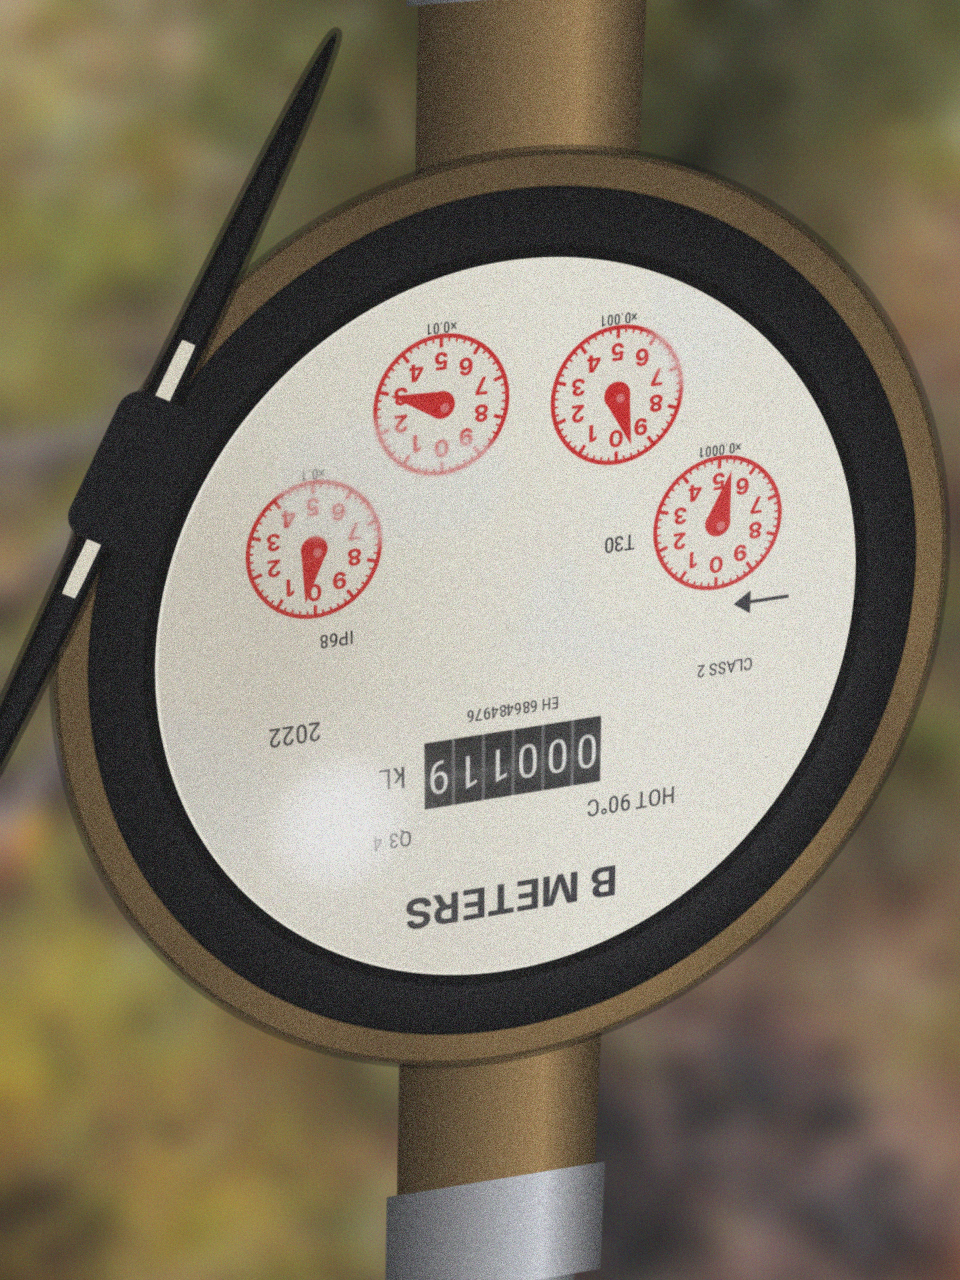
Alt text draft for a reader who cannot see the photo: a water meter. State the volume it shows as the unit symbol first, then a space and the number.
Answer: kL 119.0295
